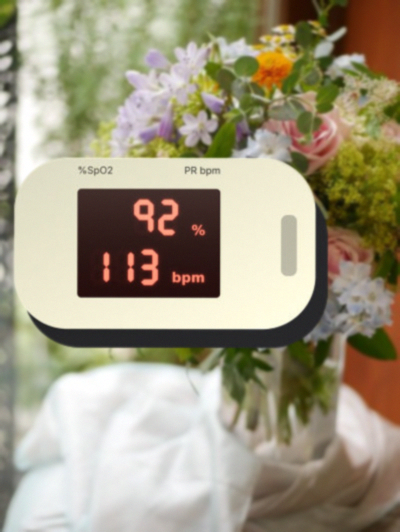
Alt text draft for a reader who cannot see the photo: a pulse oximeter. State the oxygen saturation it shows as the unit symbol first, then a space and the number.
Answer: % 92
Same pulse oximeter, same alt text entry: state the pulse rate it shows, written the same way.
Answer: bpm 113
